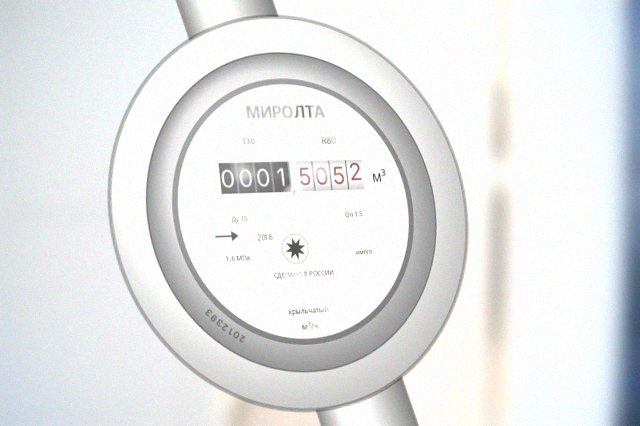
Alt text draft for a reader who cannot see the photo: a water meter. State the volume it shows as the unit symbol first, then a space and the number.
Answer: m³ 1.5052
